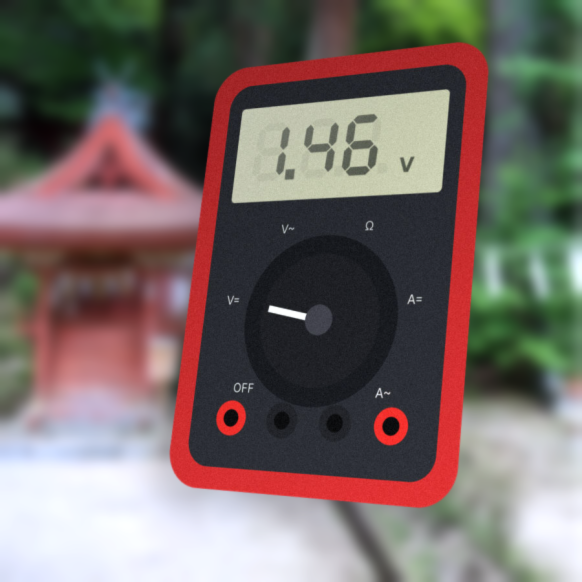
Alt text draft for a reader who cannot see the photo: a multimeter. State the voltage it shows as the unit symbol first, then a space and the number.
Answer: V 1.46
